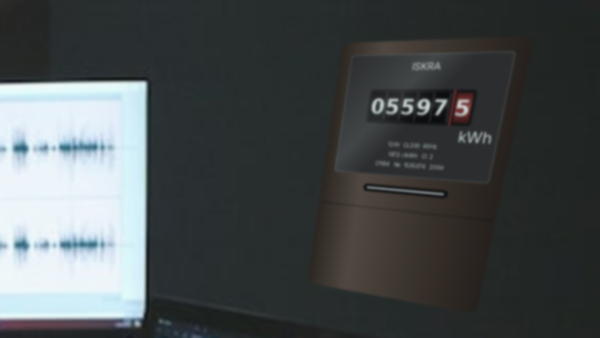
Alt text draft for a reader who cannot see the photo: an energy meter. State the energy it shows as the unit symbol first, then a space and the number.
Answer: kWh 5597.5
